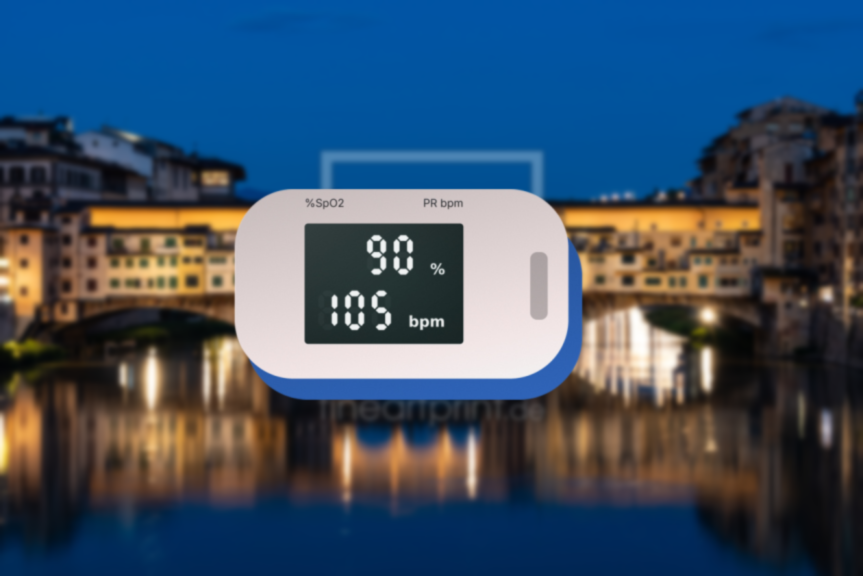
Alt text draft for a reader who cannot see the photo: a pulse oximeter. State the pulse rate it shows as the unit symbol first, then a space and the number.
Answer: bpm 105
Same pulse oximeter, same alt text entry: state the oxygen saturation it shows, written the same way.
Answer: % 90
